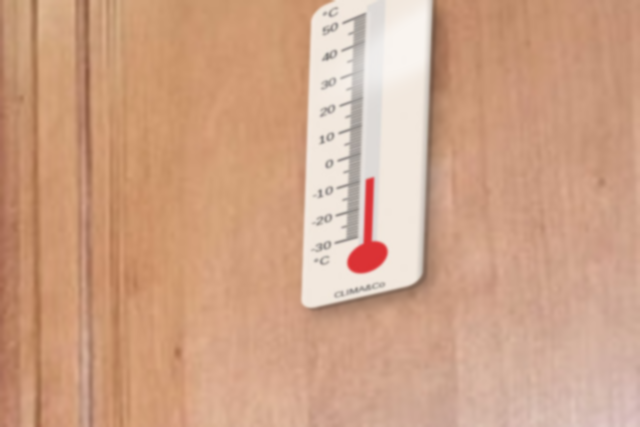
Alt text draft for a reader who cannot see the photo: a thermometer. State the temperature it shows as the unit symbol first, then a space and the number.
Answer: °C -10
